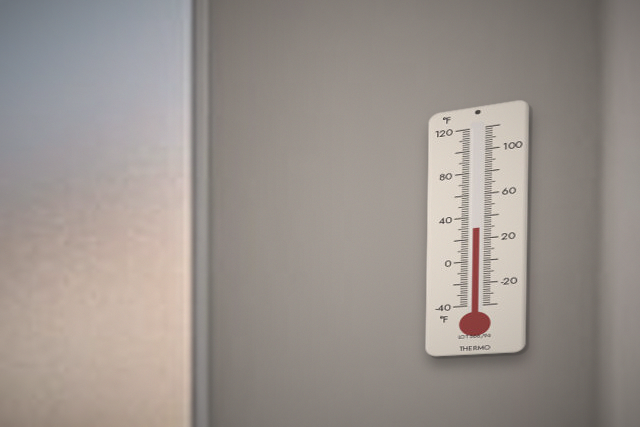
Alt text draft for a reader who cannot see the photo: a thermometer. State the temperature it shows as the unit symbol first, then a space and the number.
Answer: °F 30
